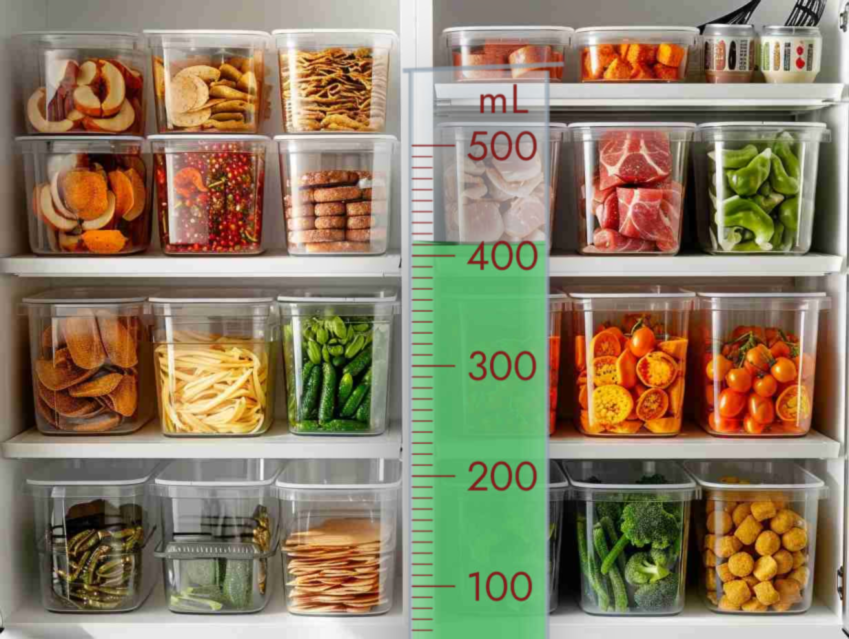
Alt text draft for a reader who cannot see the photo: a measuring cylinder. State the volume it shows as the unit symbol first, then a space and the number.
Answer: mL 410
